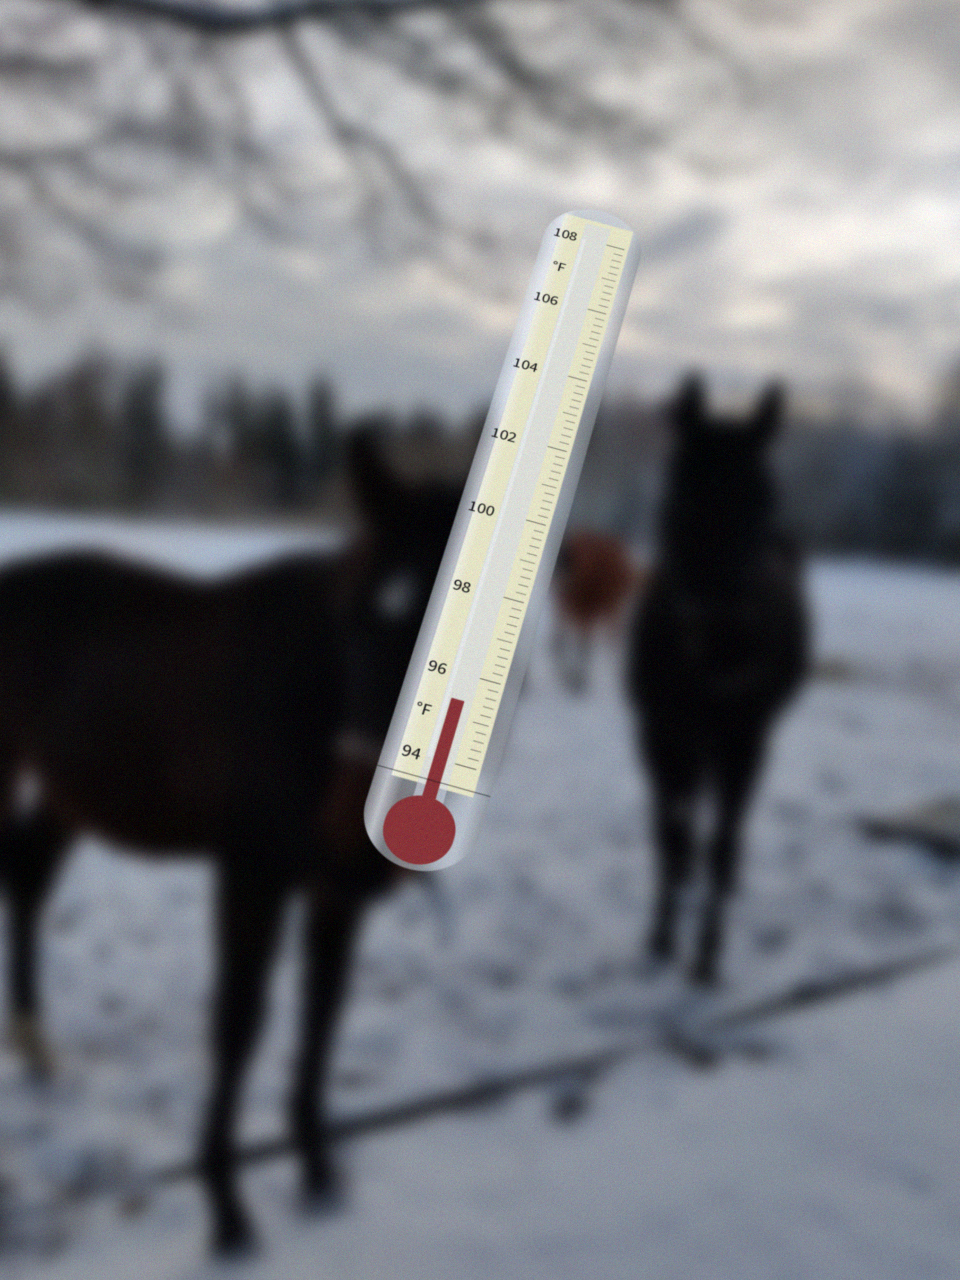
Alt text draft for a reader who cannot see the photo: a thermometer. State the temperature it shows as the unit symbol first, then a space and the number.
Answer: °F 95.4
